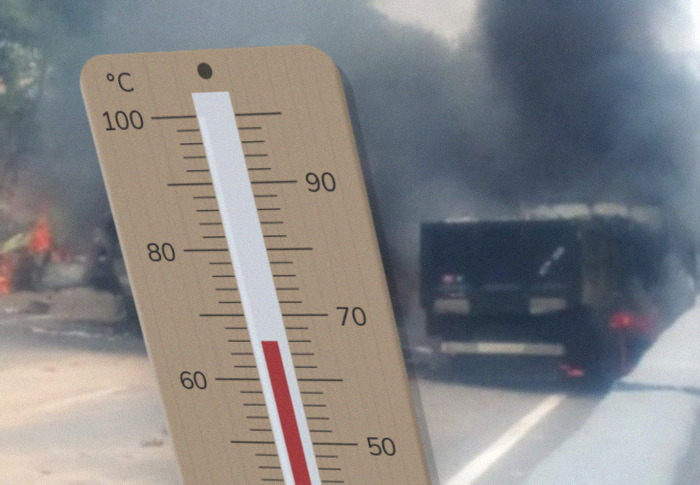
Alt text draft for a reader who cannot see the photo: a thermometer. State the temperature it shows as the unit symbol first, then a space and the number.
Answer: °C 66
